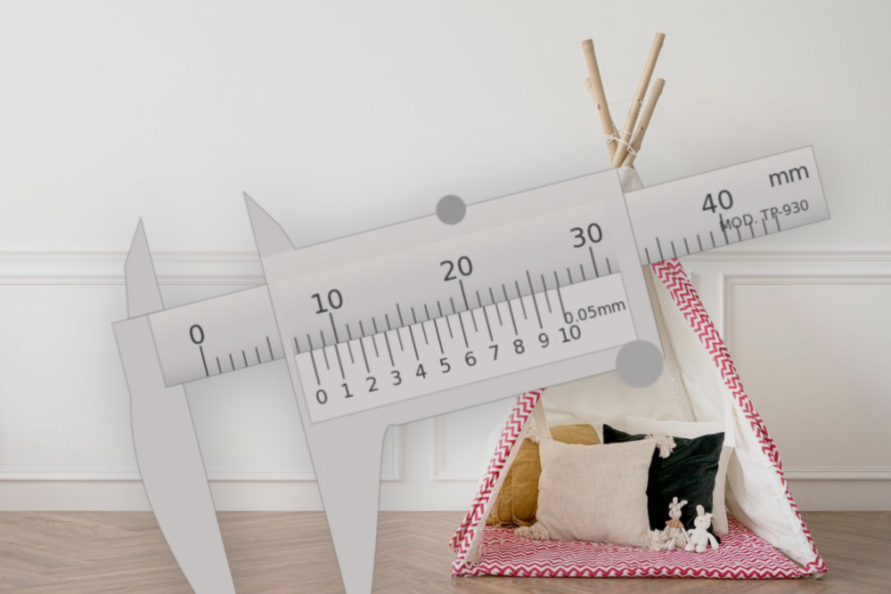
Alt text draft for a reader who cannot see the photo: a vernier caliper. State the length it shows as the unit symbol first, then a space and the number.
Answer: mm 7.9
